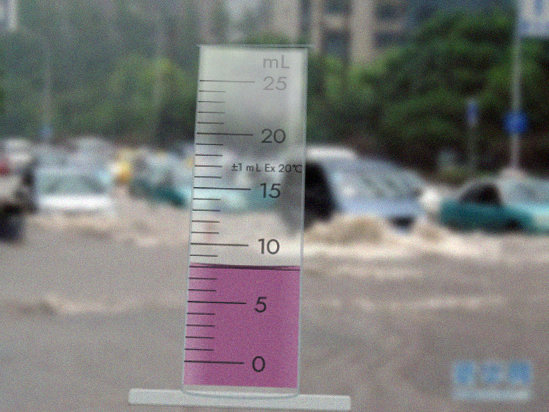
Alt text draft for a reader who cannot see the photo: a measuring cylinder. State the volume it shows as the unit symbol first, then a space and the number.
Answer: mL 8
